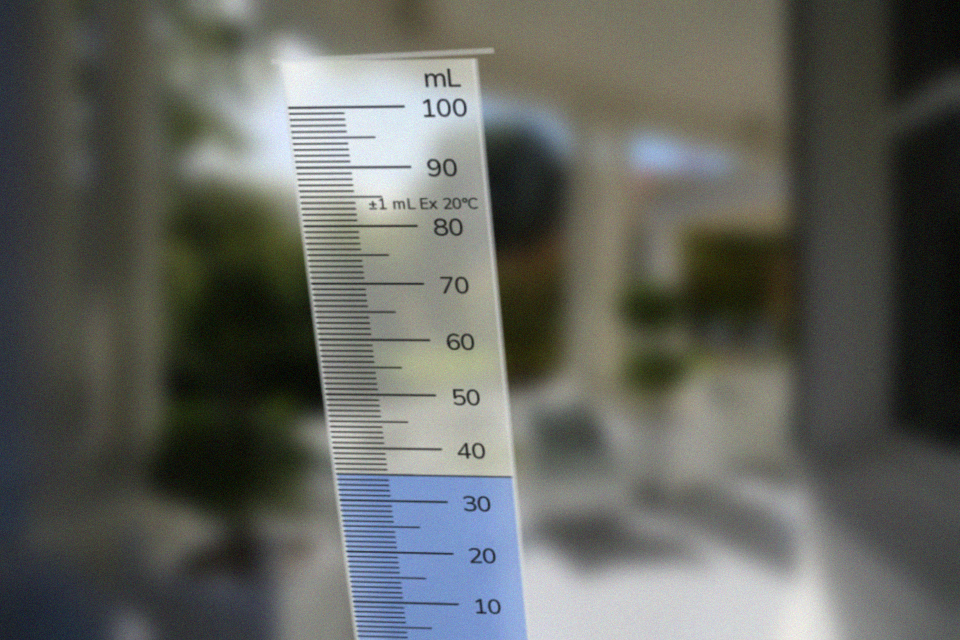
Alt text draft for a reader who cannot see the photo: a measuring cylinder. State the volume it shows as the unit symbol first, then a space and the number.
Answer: mL 35
